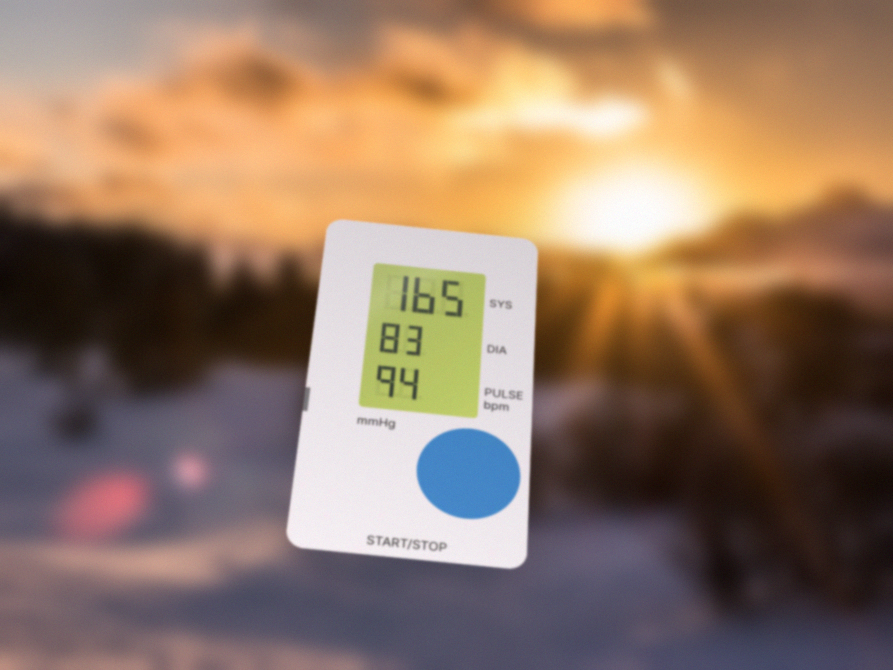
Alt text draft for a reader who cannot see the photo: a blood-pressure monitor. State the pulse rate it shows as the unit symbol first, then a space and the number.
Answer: bpm 94
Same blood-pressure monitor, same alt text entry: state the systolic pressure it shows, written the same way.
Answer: mmHg 165
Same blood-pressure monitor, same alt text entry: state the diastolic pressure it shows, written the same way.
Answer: mmHg 83
